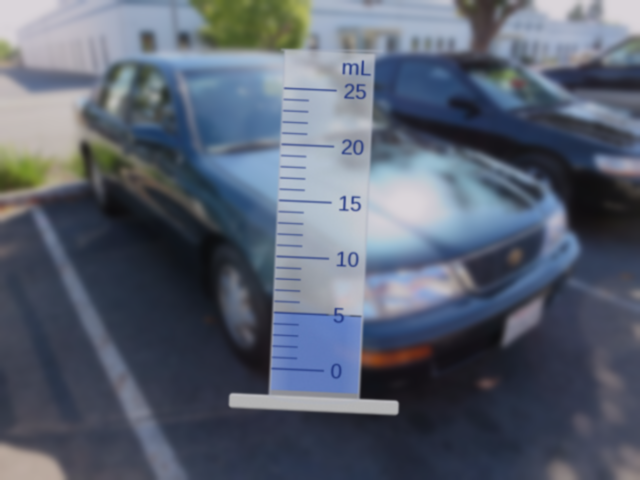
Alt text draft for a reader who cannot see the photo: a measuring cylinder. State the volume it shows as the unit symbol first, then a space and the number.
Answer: mL 5
